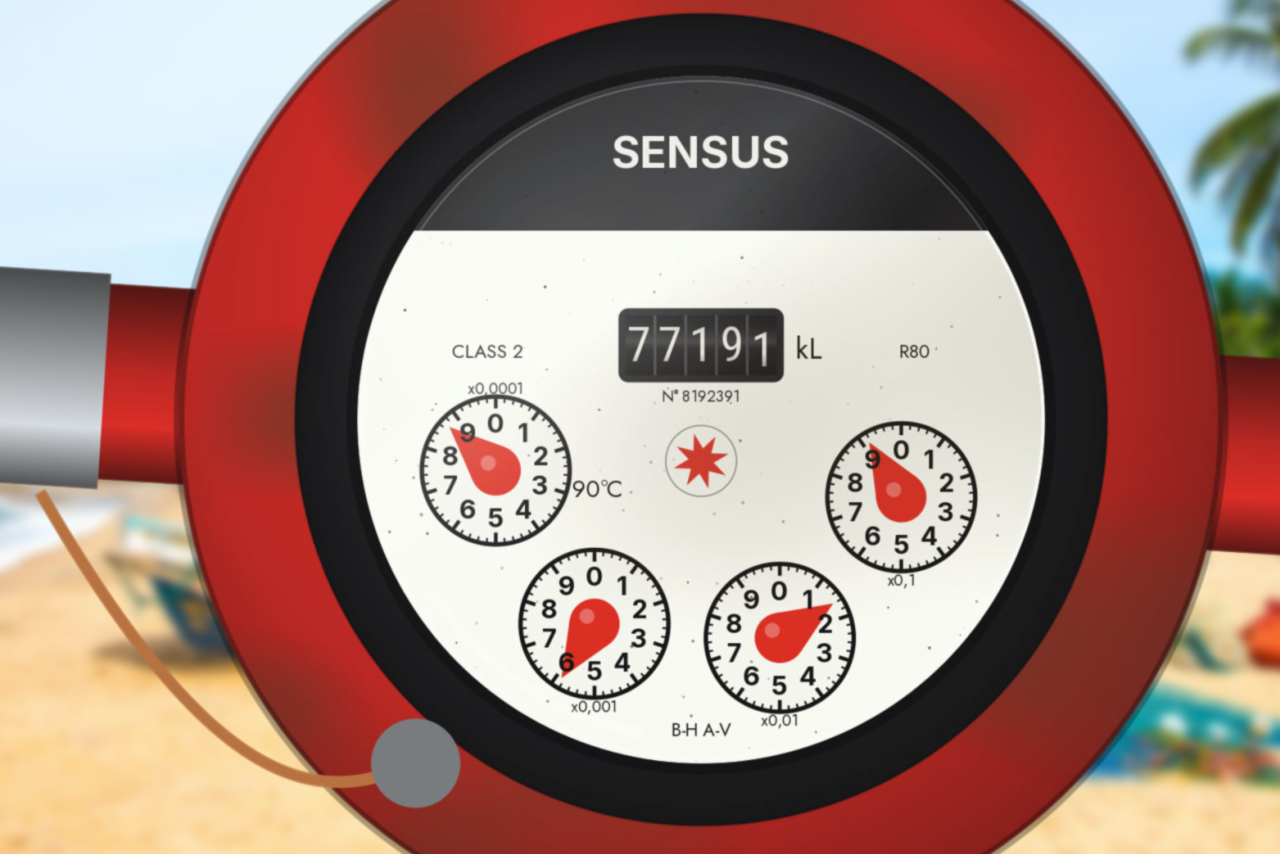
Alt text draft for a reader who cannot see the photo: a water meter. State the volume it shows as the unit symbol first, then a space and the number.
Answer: kL 77190.9158
